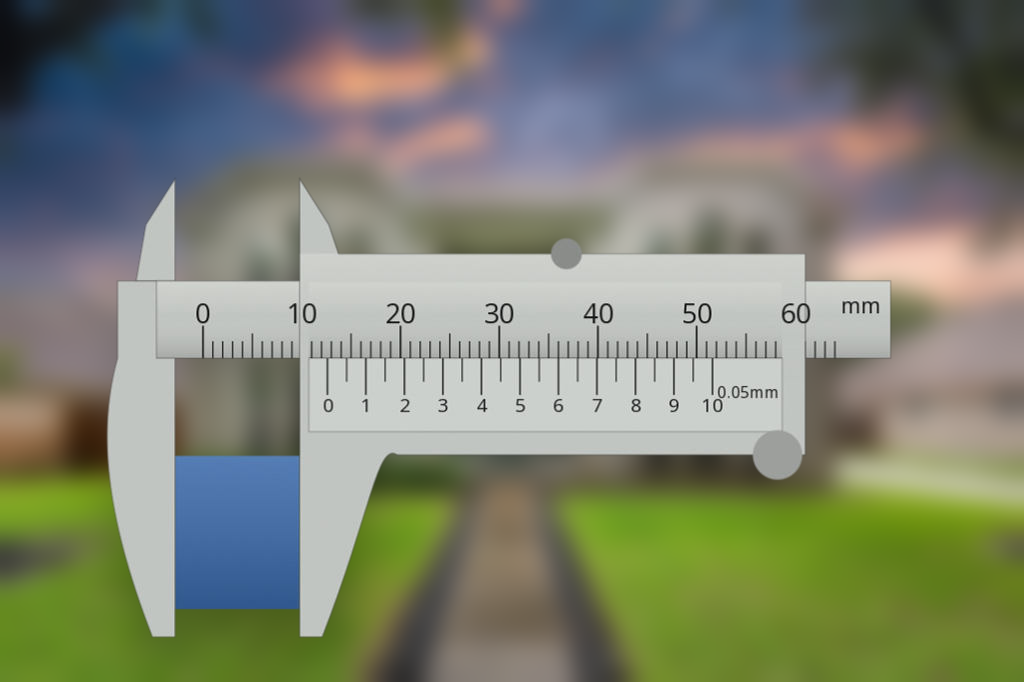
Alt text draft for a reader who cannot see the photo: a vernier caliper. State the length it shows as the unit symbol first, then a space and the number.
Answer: mm 12.6
